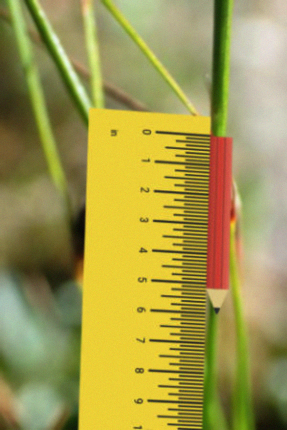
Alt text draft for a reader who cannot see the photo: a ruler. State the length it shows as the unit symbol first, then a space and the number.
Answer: in 6
